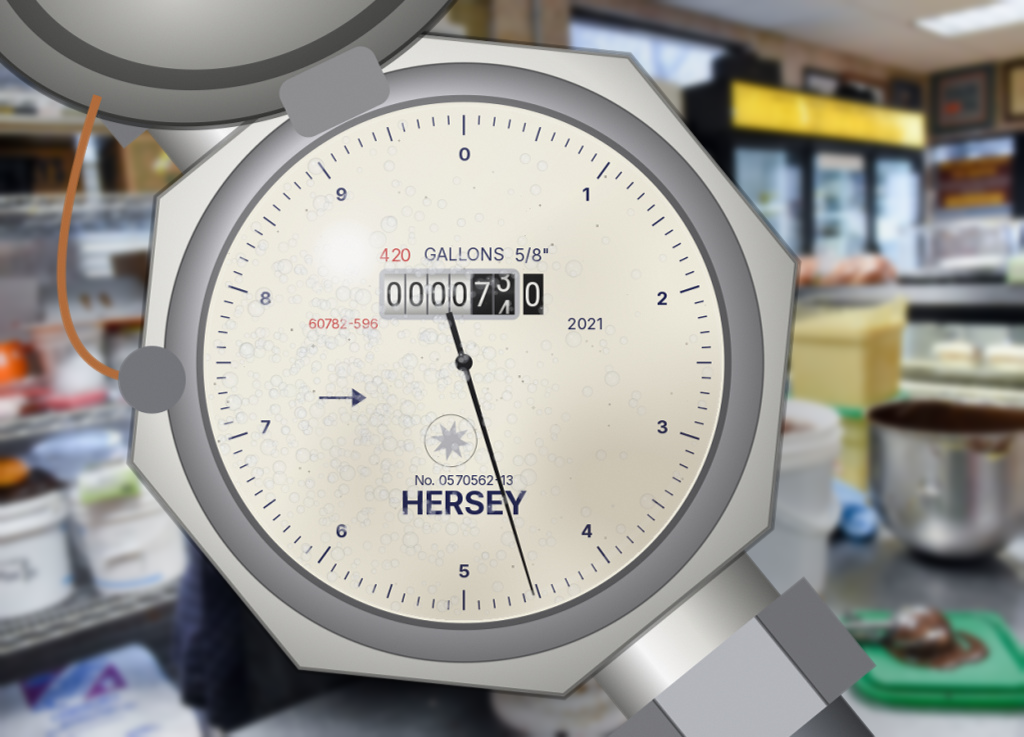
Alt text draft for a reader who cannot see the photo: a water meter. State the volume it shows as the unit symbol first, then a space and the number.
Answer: gal 734.5
